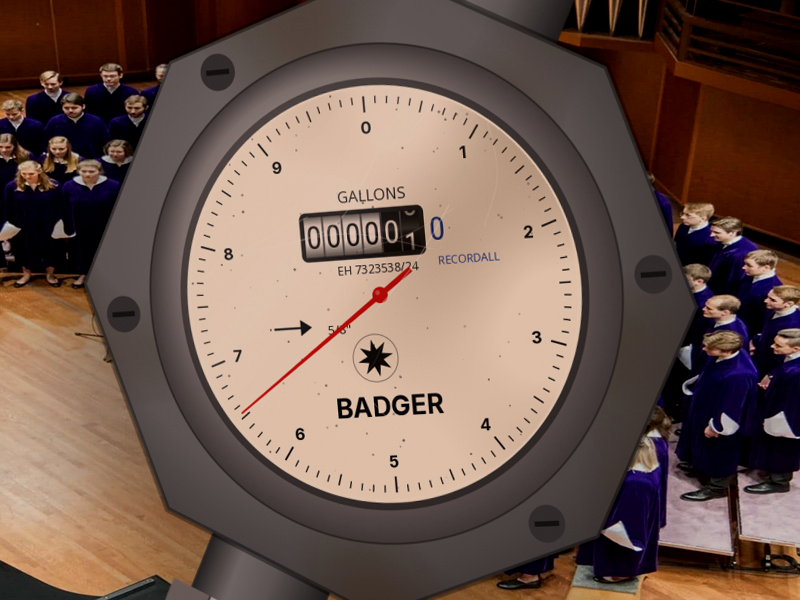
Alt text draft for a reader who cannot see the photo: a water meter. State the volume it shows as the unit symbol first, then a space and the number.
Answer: gal 6.5
